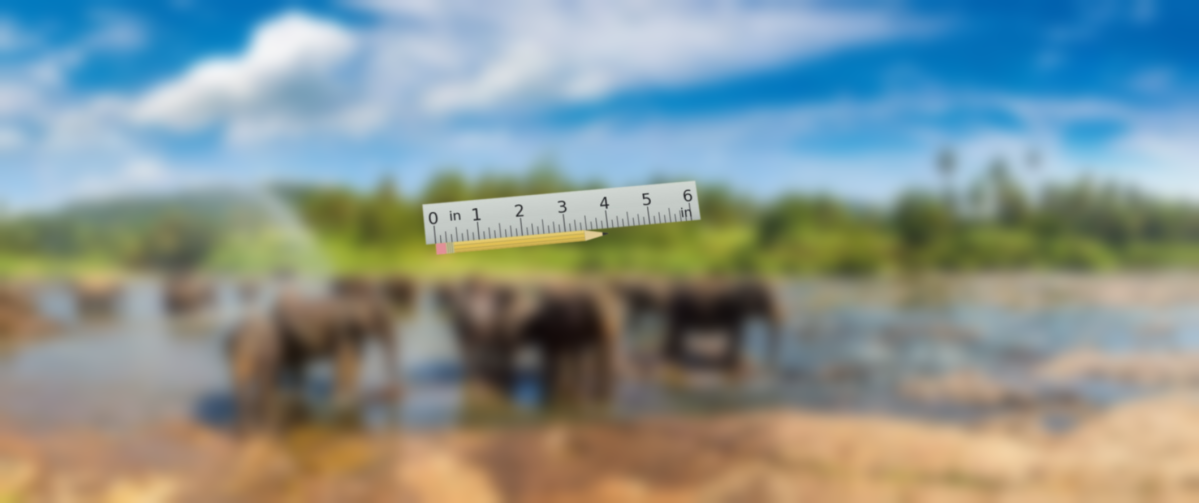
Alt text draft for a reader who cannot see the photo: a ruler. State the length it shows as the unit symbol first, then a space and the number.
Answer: in 4
